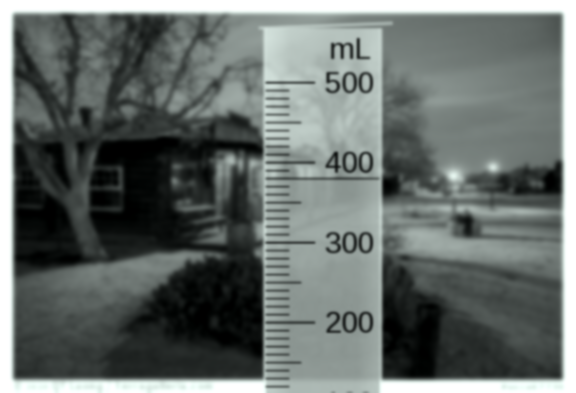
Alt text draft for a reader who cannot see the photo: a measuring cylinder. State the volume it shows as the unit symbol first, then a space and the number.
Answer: mL 380
